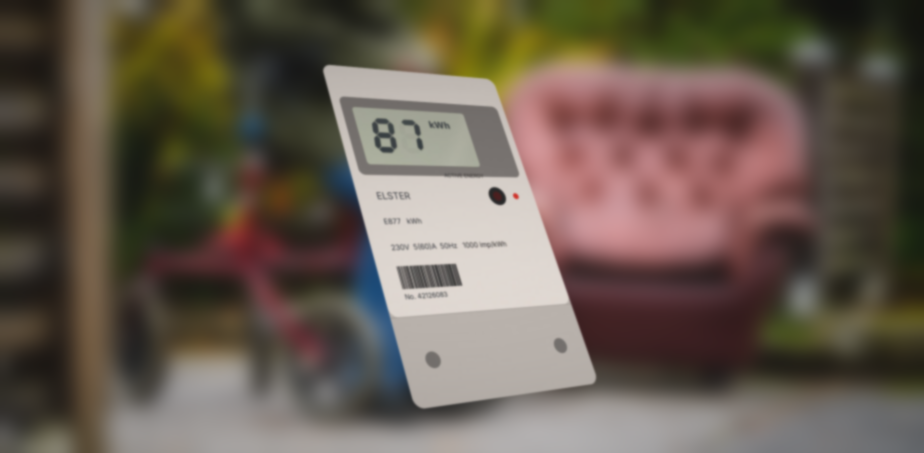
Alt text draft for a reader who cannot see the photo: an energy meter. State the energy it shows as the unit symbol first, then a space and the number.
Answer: kWh 87
